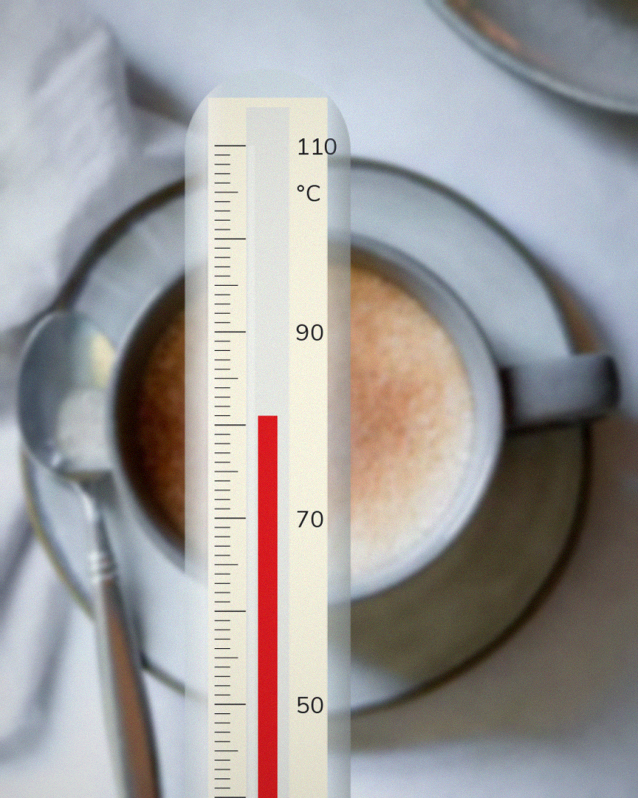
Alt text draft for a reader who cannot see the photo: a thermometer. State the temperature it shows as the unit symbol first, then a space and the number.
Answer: °C 81
